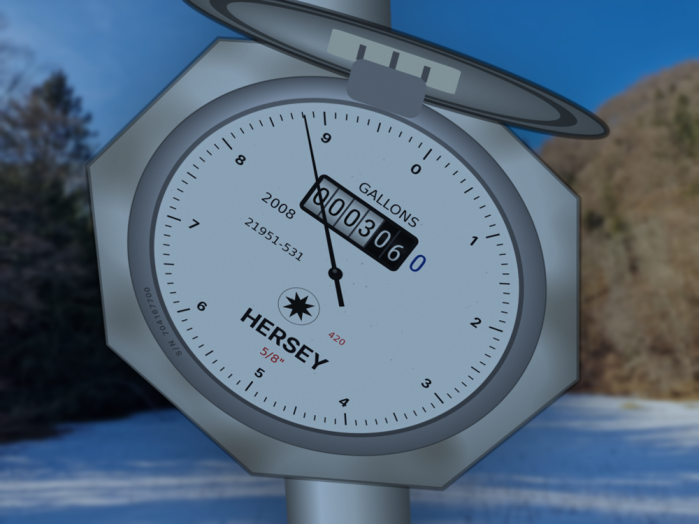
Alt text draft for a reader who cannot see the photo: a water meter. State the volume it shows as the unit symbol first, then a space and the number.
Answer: gal 3058.8
